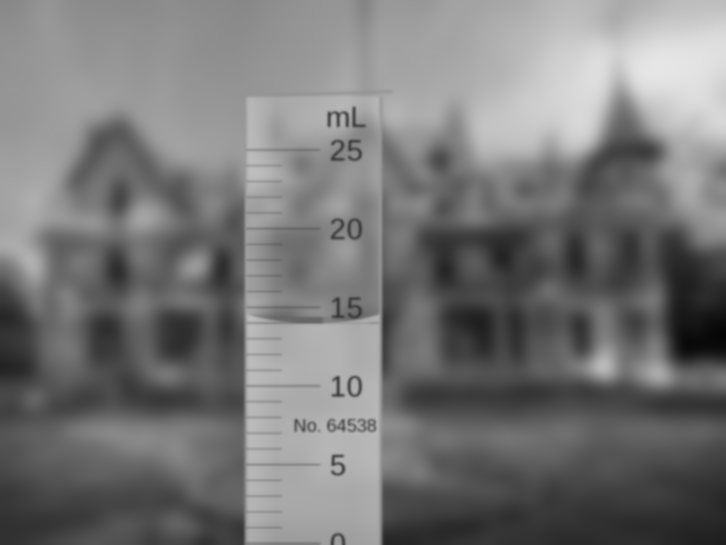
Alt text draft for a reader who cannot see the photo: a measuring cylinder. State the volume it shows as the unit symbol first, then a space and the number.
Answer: mL 14
